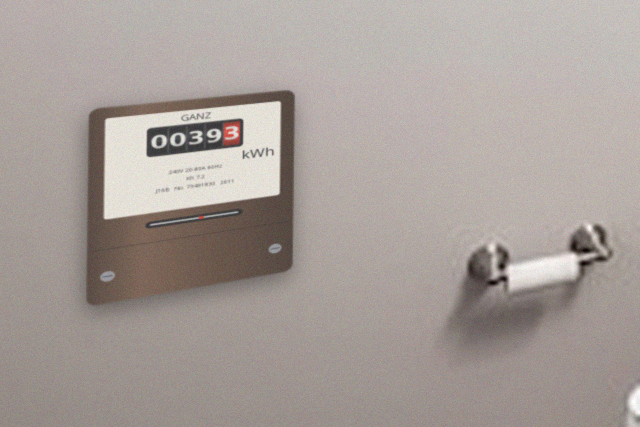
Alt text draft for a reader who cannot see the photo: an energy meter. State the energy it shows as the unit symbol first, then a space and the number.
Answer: kWh 39.3
